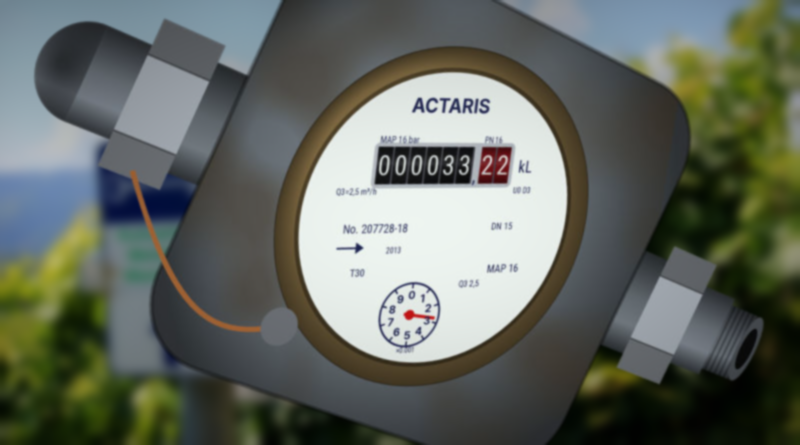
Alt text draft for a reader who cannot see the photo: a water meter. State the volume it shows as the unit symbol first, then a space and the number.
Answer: kL 33.222
